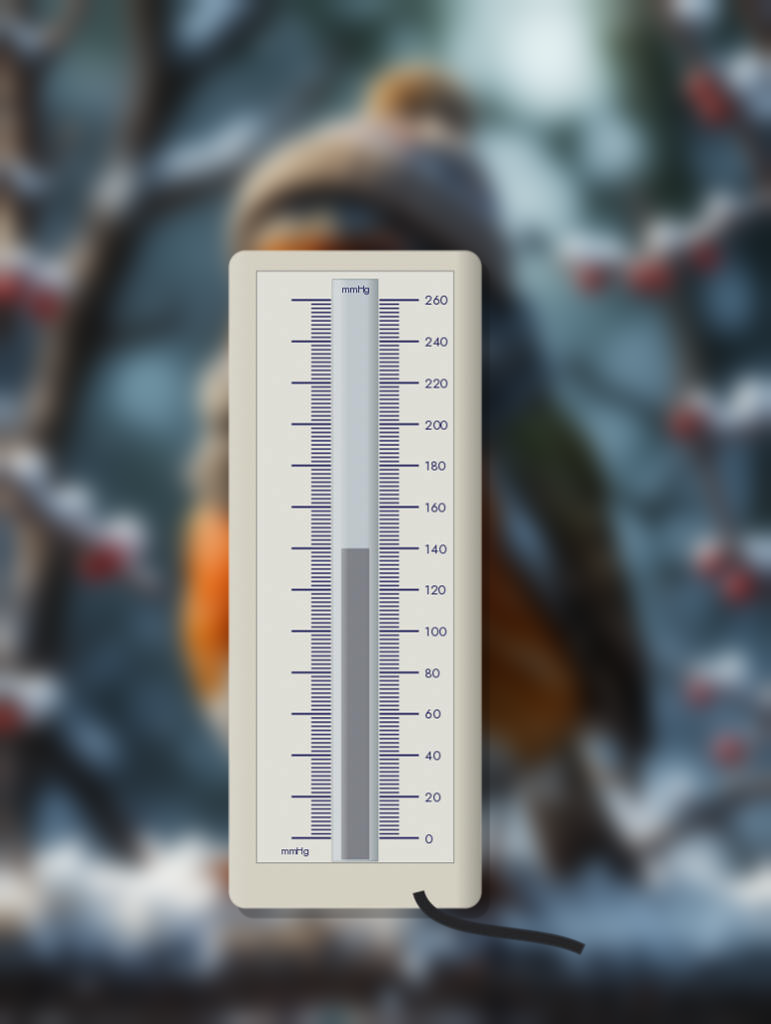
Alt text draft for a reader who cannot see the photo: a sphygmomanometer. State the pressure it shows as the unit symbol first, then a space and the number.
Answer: mmHg 140
